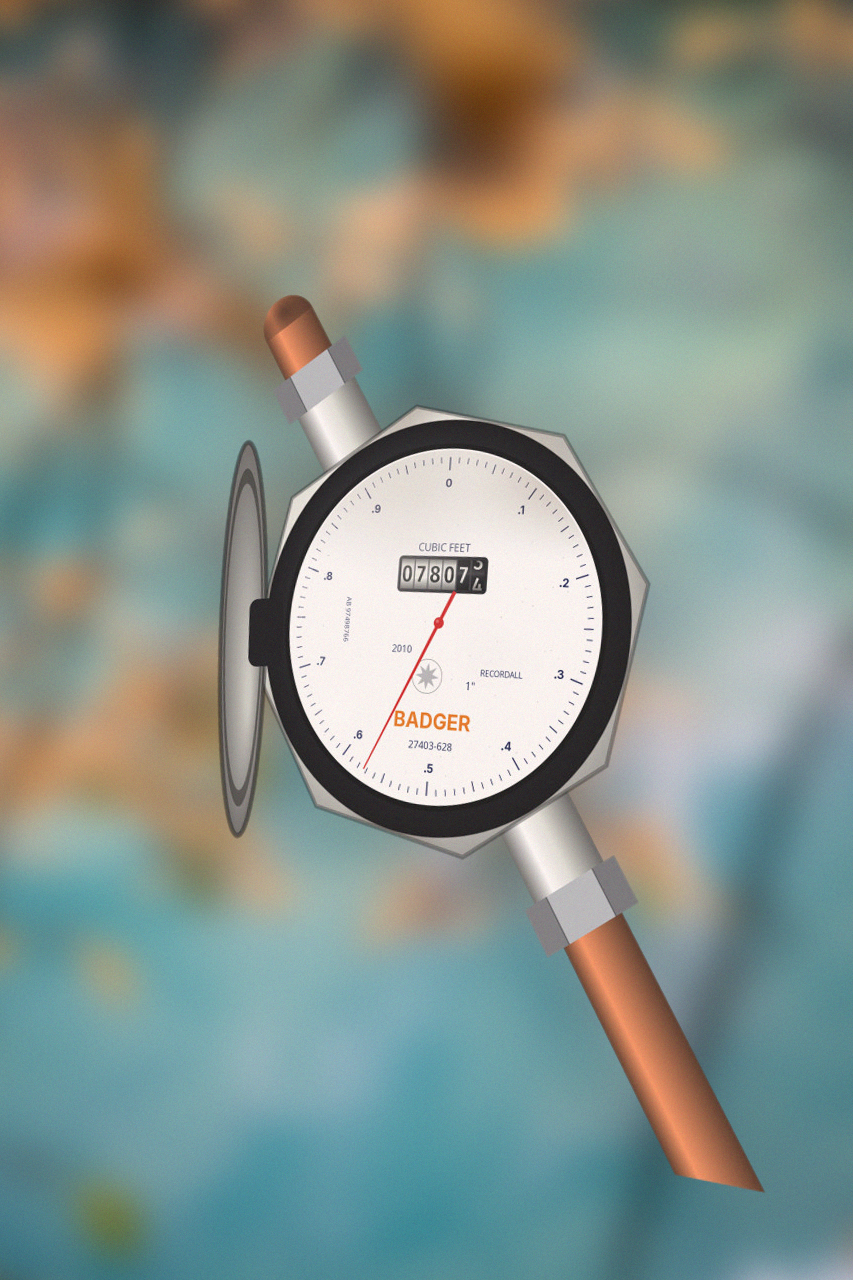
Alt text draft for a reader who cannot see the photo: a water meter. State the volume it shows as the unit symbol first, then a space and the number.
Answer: ft³ 78073.57
